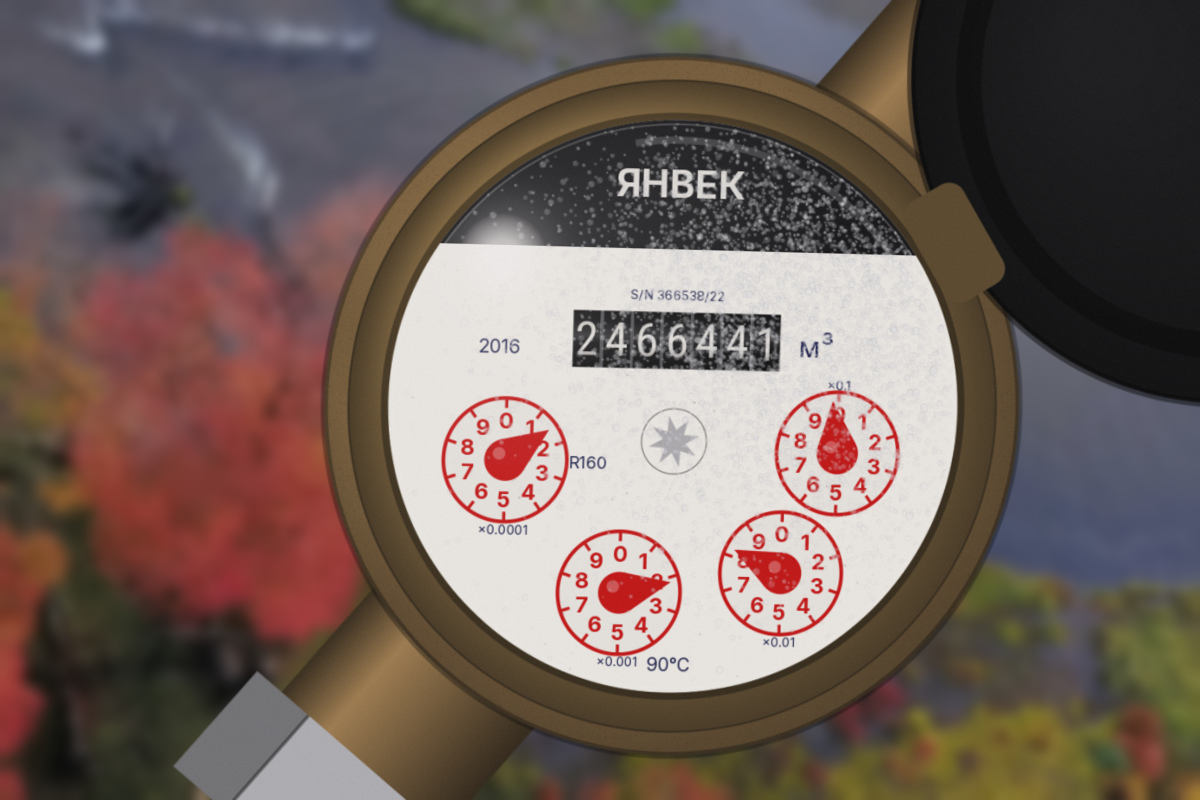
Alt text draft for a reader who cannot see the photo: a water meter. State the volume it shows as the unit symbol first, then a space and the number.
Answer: m³ 2466440.9821
